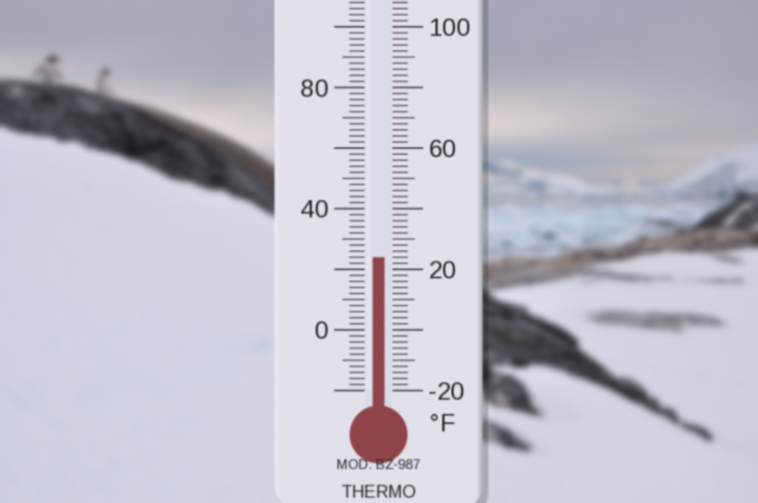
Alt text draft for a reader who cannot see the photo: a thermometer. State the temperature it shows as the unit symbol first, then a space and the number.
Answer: °F 24
